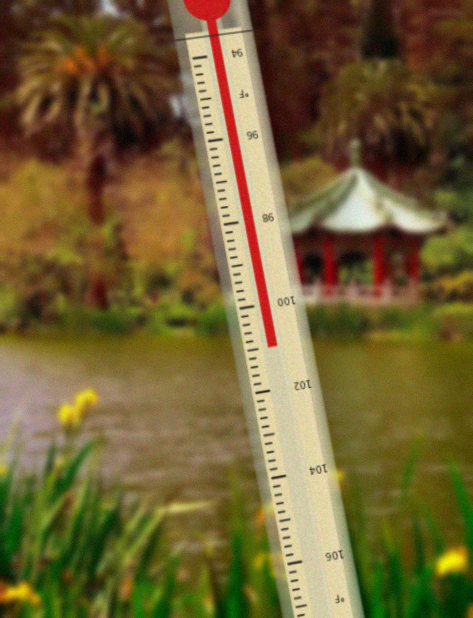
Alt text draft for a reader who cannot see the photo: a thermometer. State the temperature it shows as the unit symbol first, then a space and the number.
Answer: °F 101
